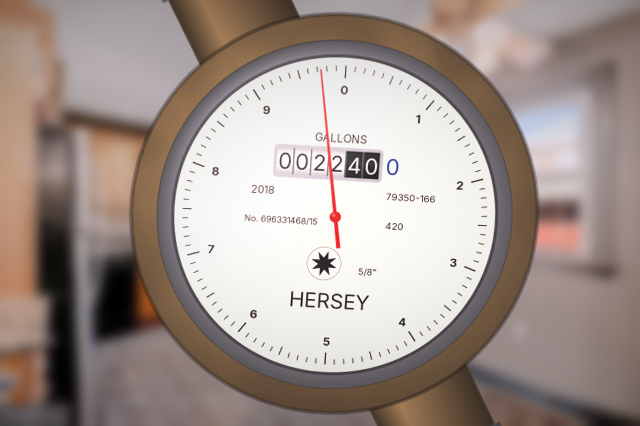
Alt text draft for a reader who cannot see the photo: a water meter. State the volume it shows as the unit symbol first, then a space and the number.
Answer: gal 22399.7
